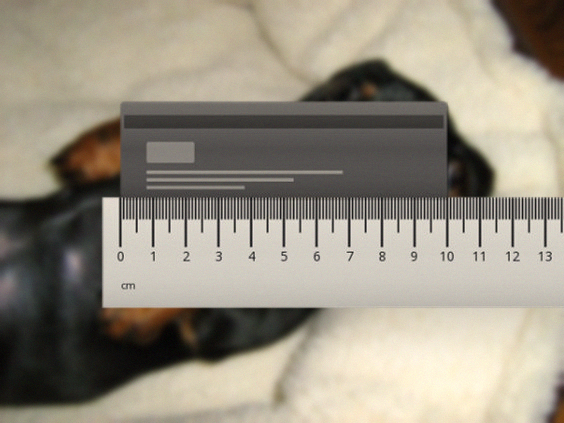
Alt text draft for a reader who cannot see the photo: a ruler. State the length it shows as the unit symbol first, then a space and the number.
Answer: cm 10
